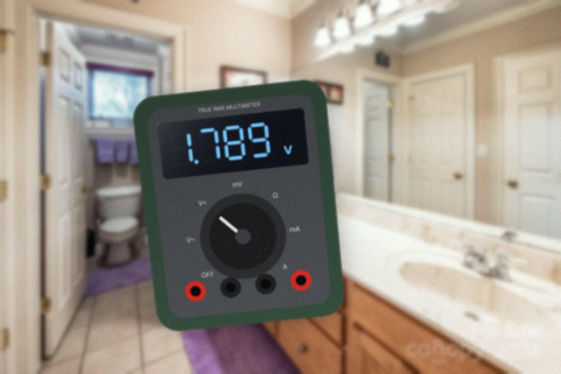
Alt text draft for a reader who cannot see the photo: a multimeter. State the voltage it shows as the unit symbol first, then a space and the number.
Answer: V 1.789
